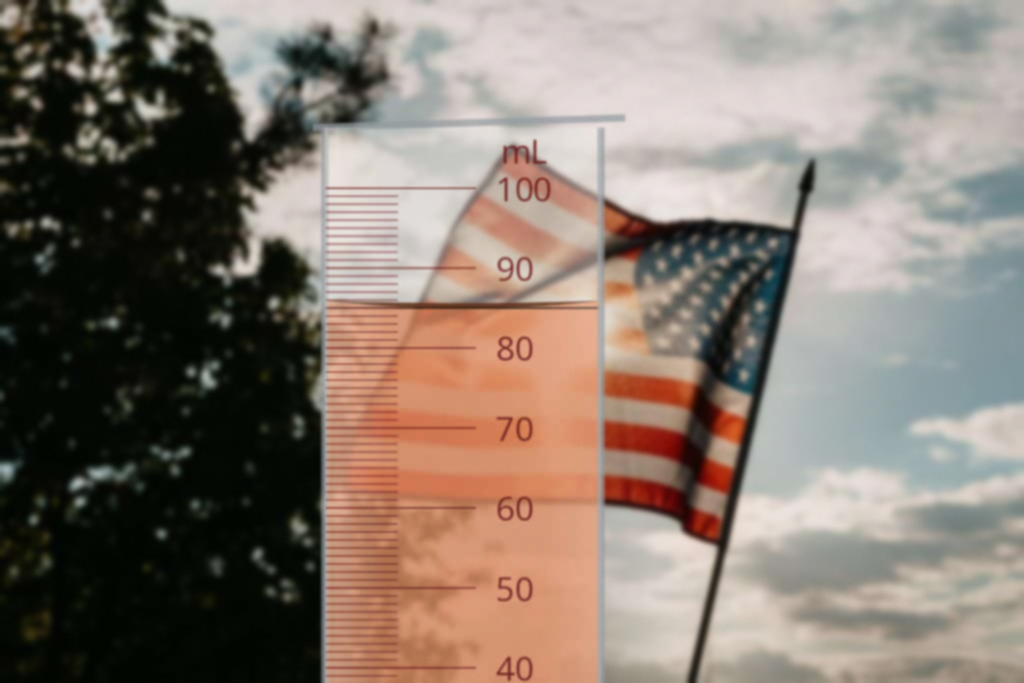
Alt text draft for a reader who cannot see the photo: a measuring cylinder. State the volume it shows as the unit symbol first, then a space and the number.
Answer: mL 85
